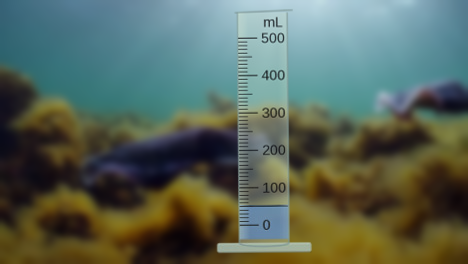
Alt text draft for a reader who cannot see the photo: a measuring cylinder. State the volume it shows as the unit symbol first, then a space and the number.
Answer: mL 50
